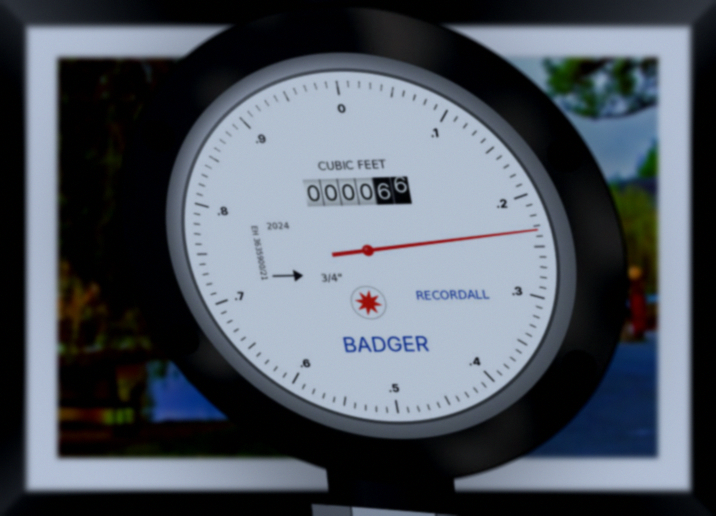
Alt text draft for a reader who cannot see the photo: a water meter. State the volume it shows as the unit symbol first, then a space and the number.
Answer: ft³ 66.23
